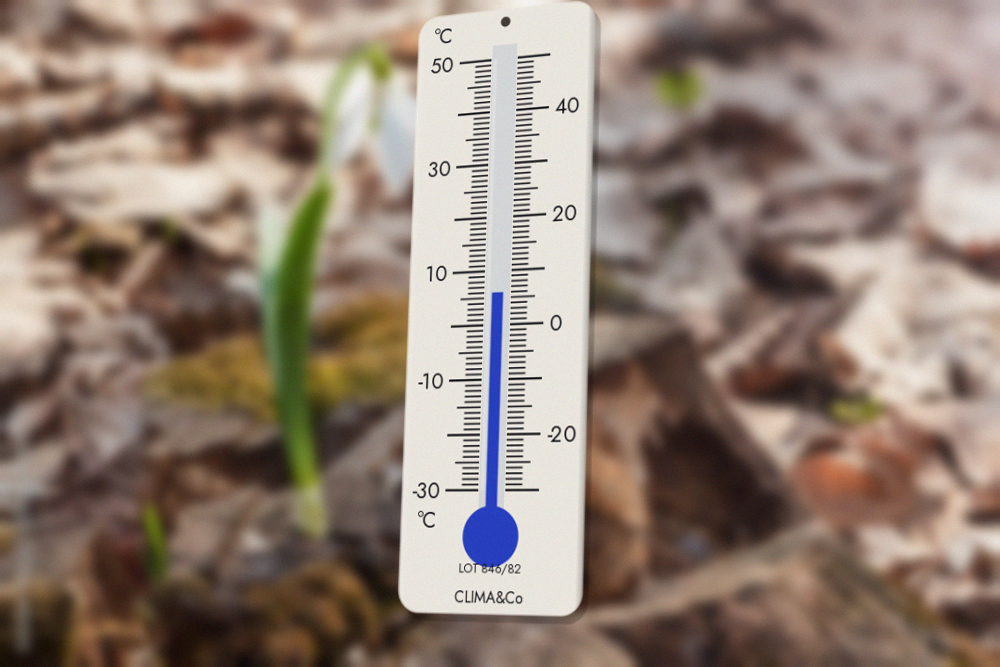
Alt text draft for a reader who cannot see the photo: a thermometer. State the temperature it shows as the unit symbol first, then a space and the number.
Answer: °C 6
